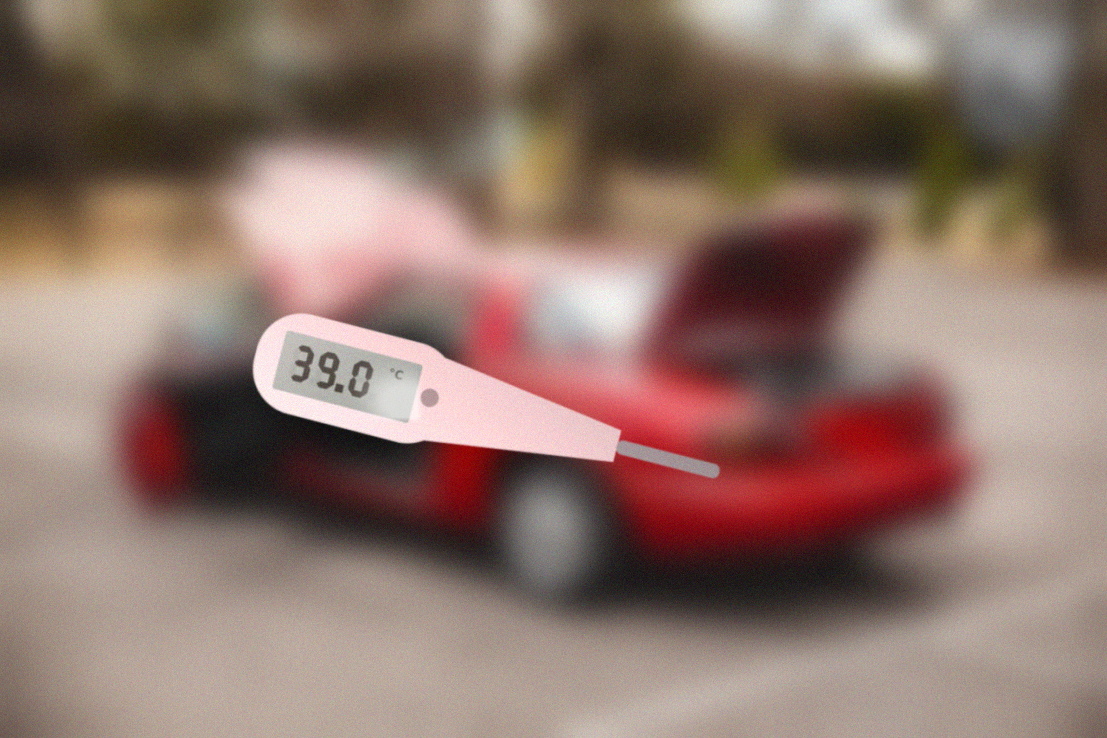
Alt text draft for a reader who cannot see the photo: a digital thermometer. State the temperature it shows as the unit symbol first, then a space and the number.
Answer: °C 39.0
